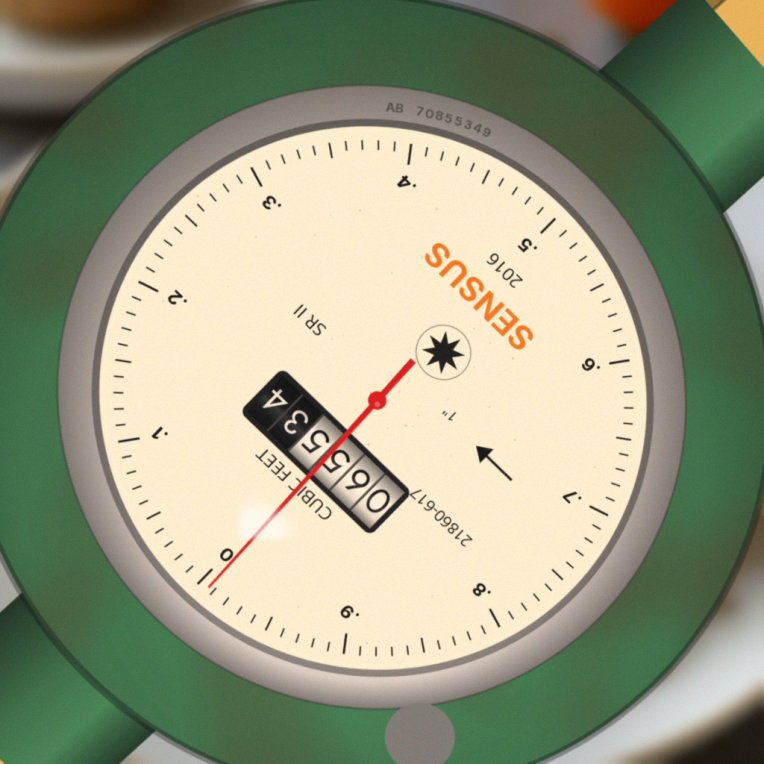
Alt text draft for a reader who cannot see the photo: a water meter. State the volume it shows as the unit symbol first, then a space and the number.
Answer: ft³ 65533.99
